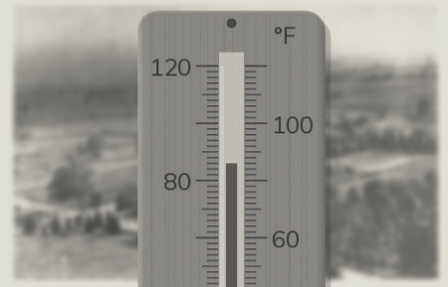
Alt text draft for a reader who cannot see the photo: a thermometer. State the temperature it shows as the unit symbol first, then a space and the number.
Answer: °F 86
